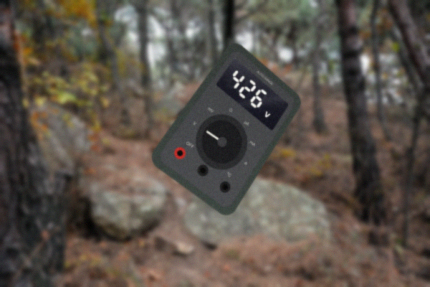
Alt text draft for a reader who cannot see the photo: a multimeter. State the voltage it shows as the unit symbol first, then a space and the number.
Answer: V 426
